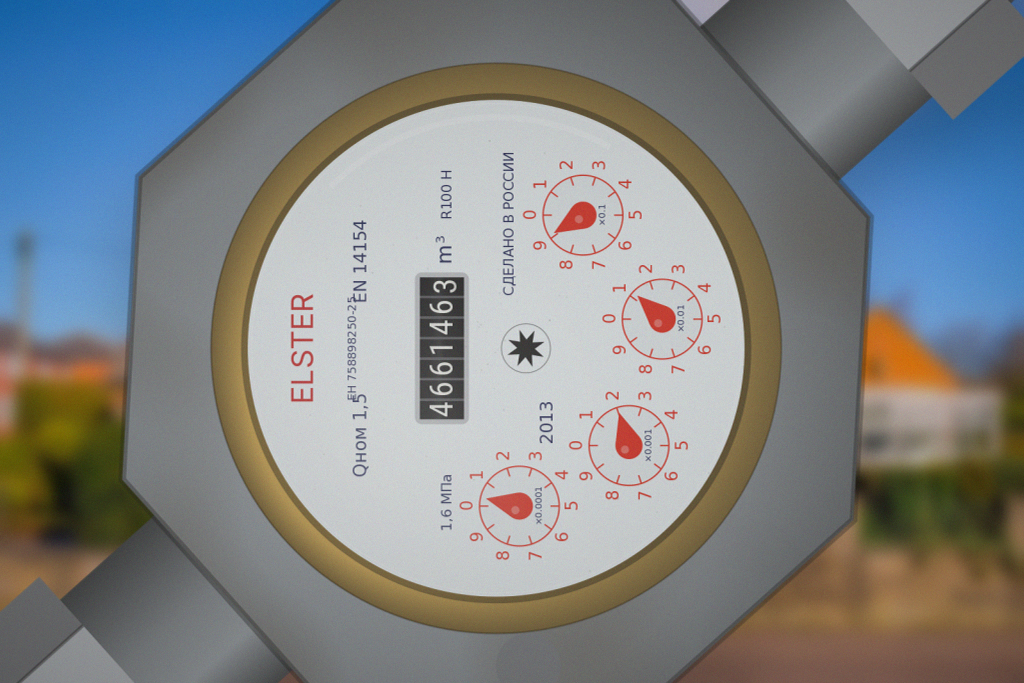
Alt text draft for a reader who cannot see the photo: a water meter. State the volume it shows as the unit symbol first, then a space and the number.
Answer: m³ 4661462.9120
